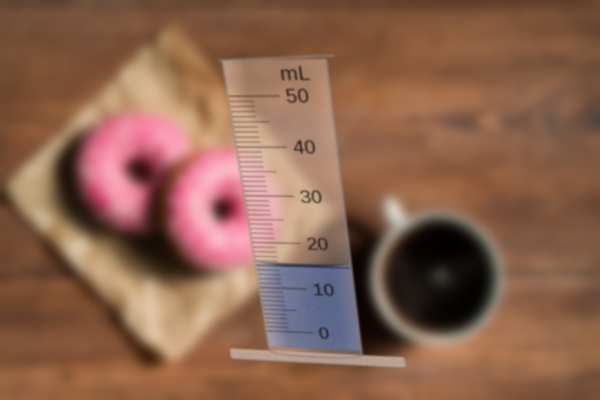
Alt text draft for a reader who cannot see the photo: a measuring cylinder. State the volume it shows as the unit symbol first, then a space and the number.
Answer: mL 15
